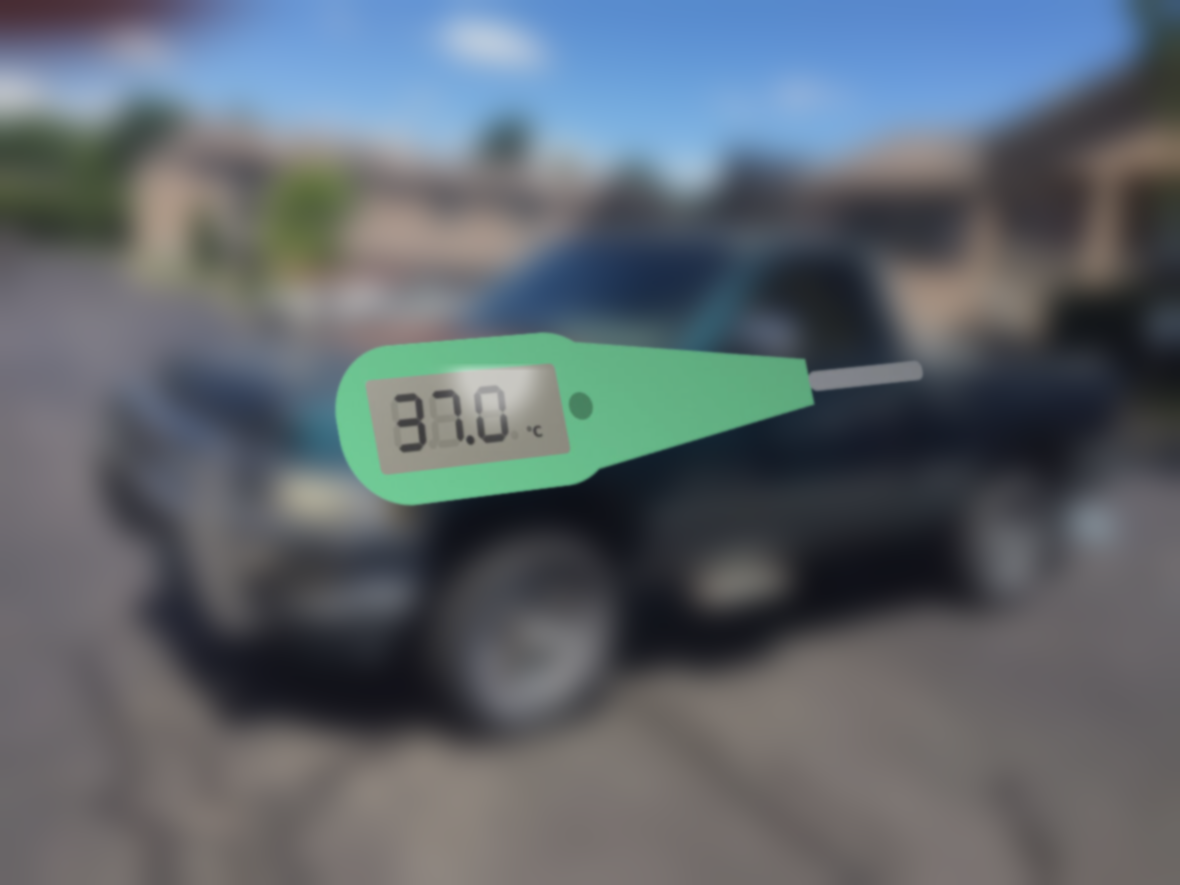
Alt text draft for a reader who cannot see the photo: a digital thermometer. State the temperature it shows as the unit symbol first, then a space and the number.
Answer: °C 37.0
